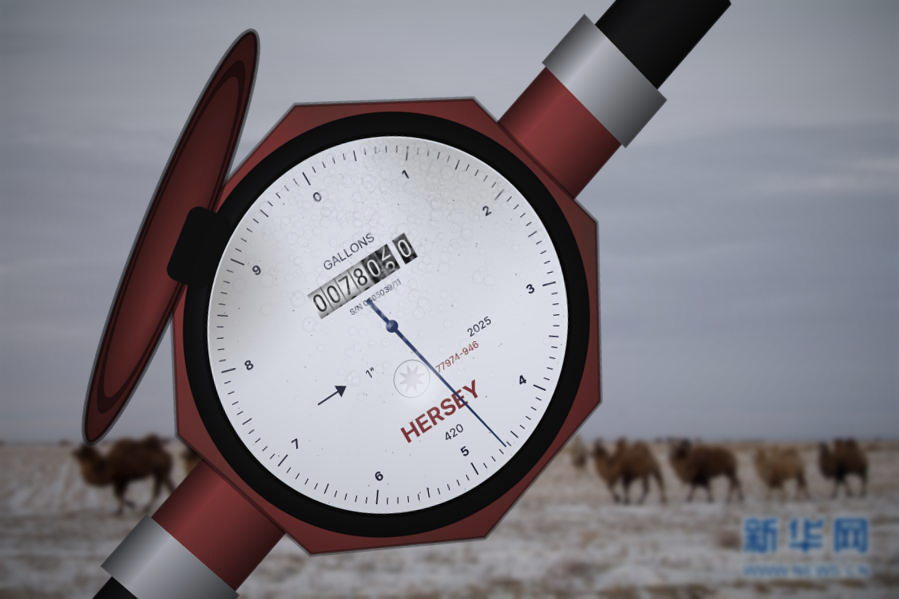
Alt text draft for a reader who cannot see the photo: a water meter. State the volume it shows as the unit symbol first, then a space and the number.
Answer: gal 78024.6
